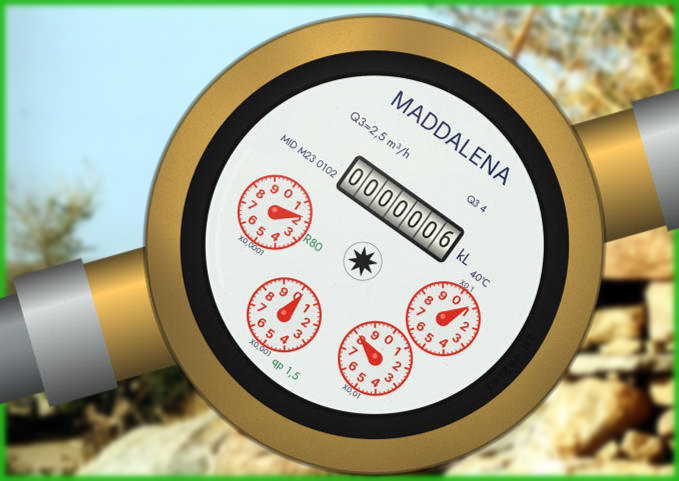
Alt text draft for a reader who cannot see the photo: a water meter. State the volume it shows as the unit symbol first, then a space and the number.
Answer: kL 6.0801
